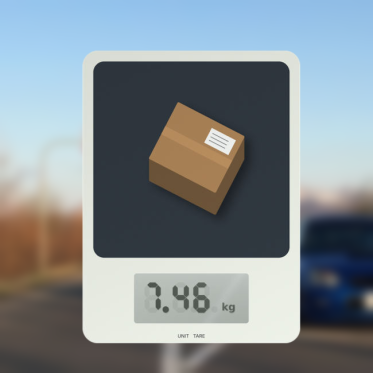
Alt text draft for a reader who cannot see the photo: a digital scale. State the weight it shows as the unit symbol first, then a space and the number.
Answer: kg 7.46
